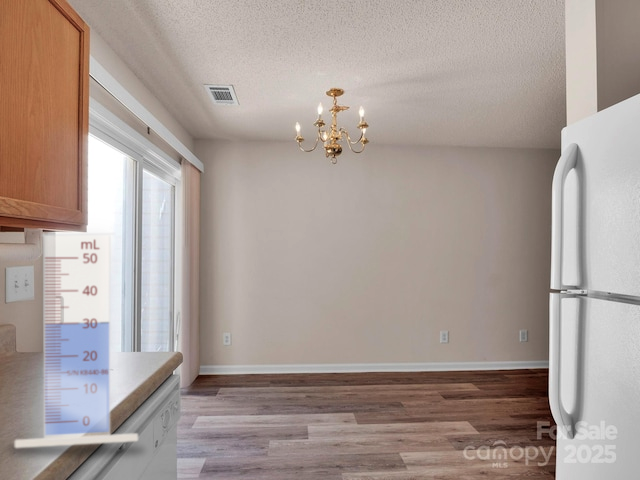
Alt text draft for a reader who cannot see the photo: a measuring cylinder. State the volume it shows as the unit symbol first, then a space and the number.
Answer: mL 30
